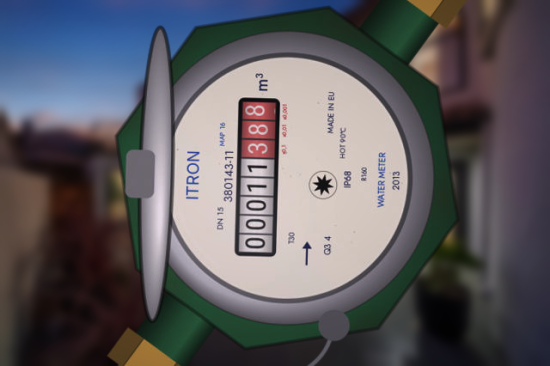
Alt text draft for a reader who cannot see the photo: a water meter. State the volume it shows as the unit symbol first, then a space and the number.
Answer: m³ 11.388
